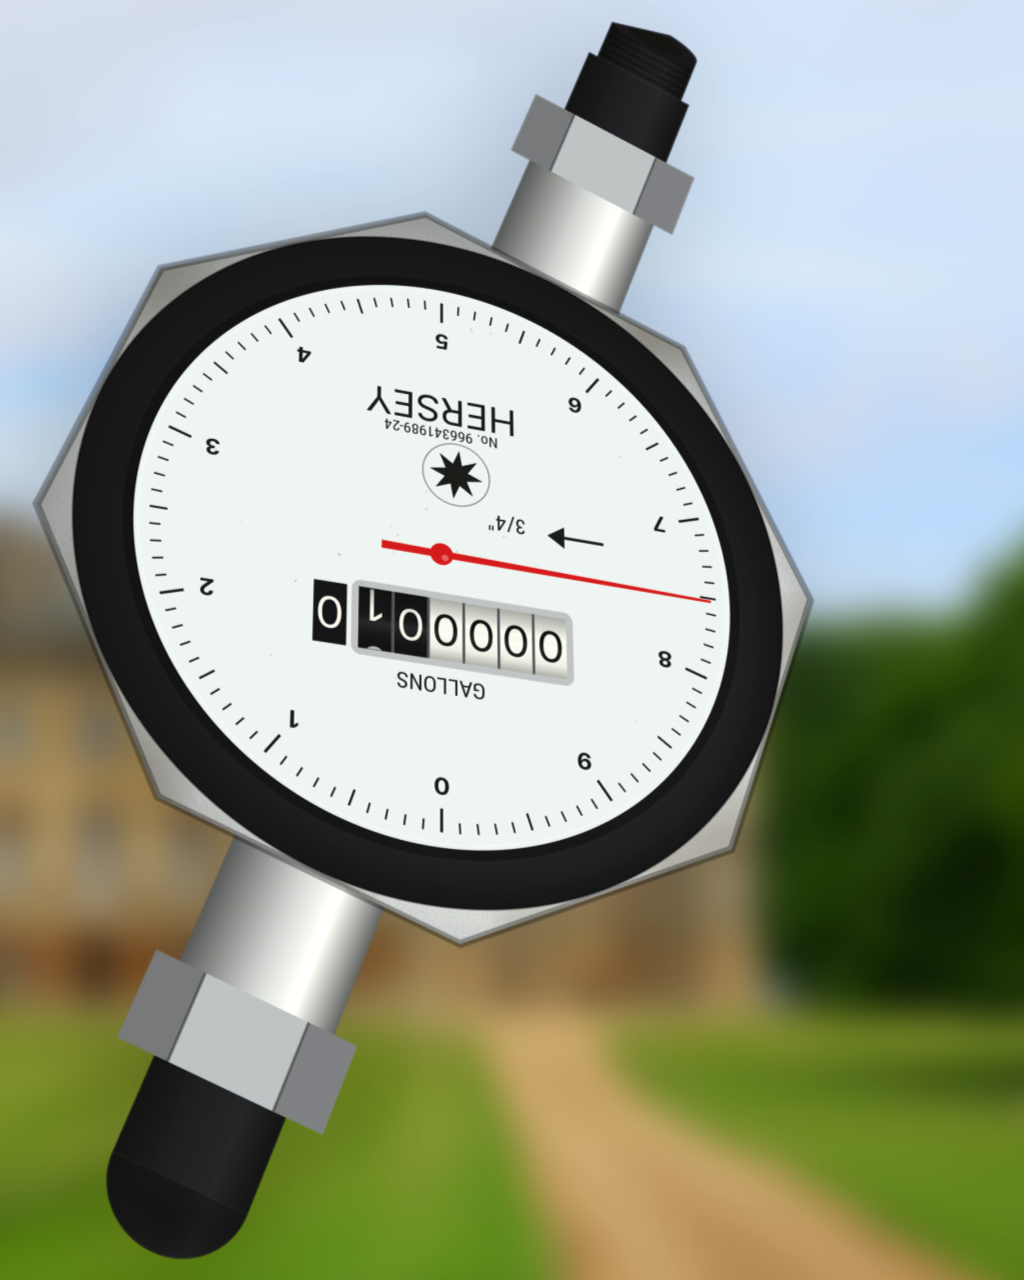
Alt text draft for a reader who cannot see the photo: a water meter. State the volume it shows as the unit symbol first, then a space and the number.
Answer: gal 7.5
